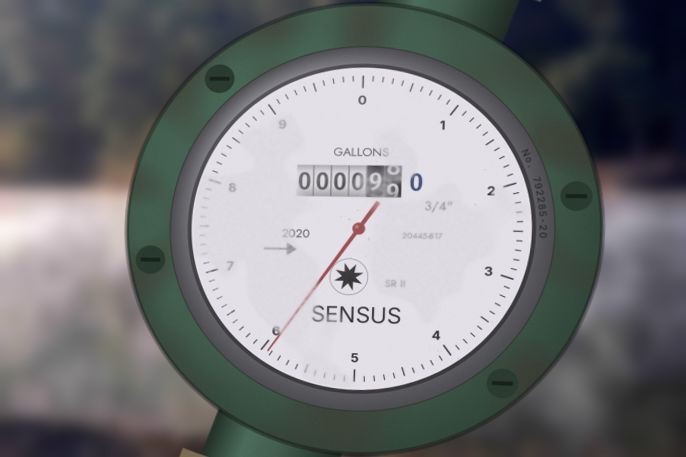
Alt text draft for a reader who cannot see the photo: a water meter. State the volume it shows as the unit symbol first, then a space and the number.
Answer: gal 985.9
